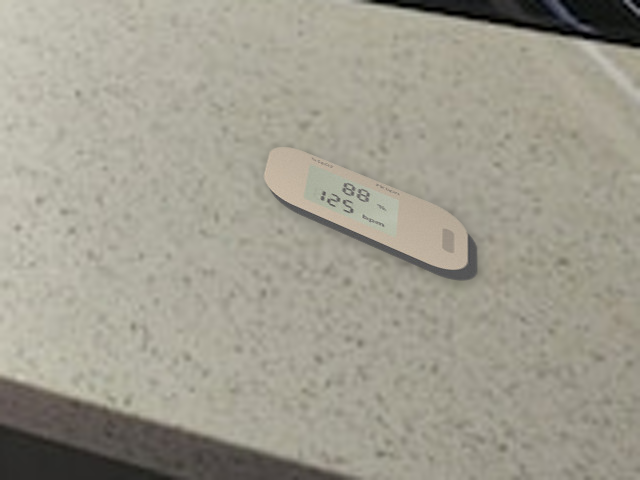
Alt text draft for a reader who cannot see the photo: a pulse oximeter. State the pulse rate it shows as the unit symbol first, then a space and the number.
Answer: bpm 125
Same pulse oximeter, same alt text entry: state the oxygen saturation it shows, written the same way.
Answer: % 88
